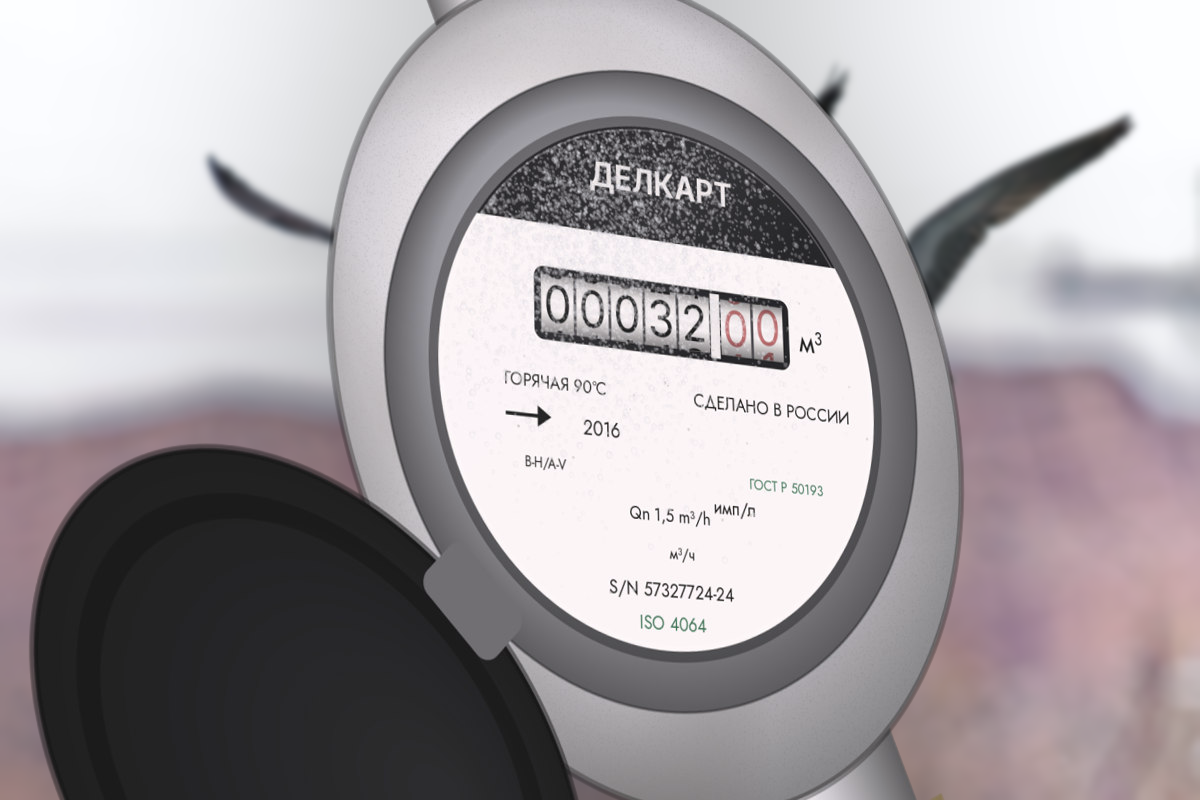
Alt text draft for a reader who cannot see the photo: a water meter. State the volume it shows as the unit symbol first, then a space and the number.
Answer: m³ 32.00
